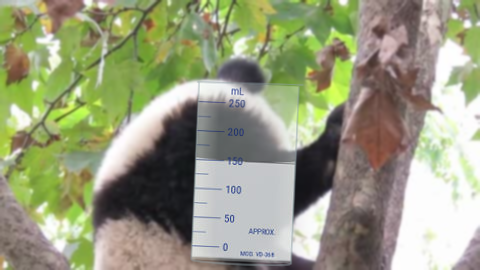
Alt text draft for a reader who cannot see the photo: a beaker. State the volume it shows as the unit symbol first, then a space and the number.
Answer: mL 150
